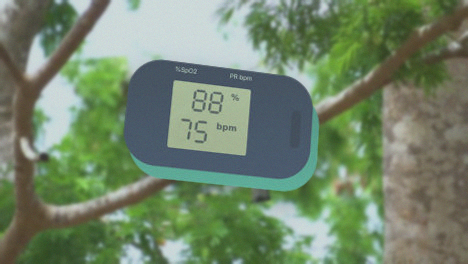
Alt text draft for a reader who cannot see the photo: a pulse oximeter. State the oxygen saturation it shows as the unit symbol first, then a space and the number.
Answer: % 88
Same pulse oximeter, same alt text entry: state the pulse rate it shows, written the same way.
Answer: bpm 75
